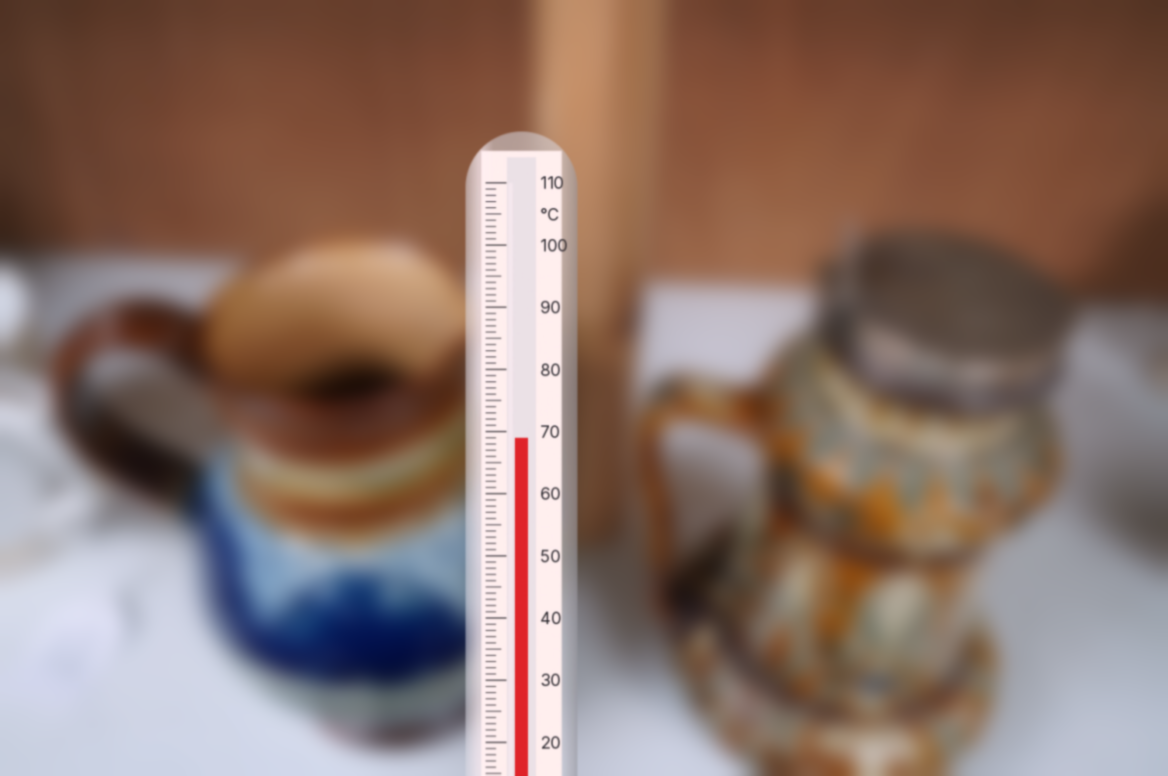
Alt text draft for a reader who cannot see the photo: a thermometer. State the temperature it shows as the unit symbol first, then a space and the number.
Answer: °C 69
